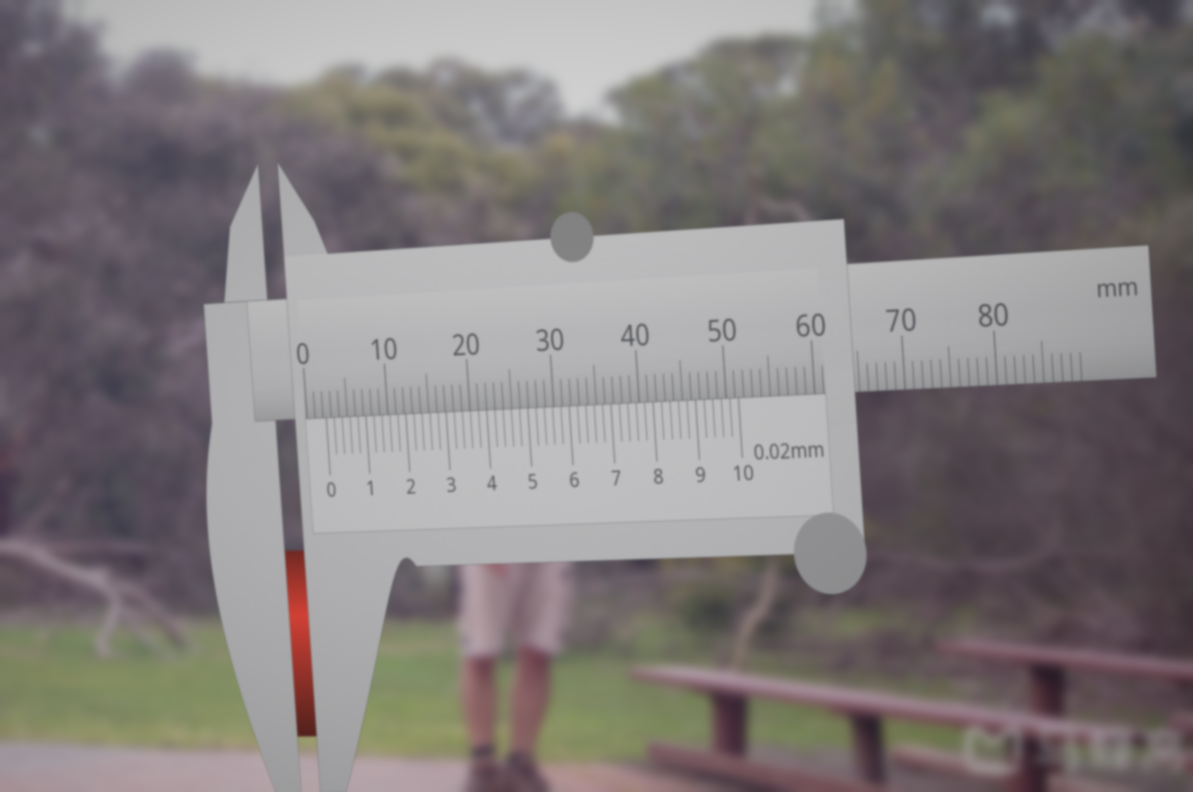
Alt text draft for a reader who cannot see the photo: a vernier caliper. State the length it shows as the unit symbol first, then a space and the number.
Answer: mm 2.4
